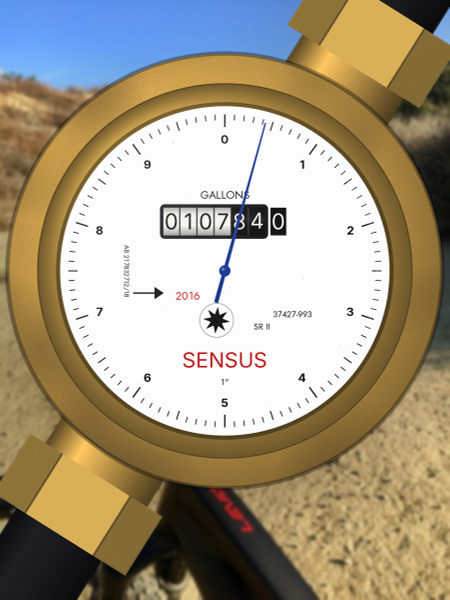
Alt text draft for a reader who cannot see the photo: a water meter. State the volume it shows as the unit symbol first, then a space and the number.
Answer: gal 107840.4
